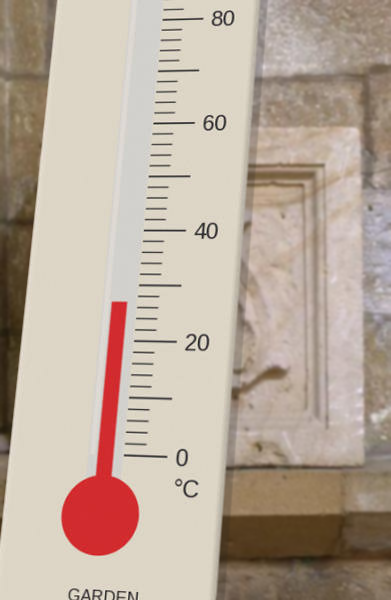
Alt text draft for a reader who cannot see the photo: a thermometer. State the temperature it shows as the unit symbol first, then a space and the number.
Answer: °C 27
